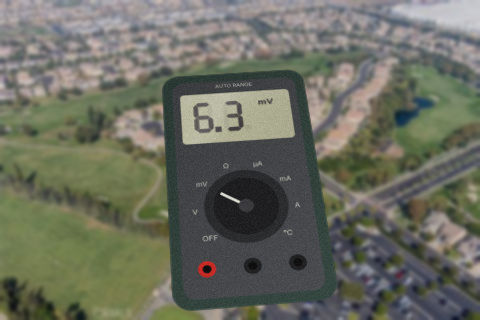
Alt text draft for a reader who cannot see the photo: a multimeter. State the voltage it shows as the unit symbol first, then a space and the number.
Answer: mV 6.3
